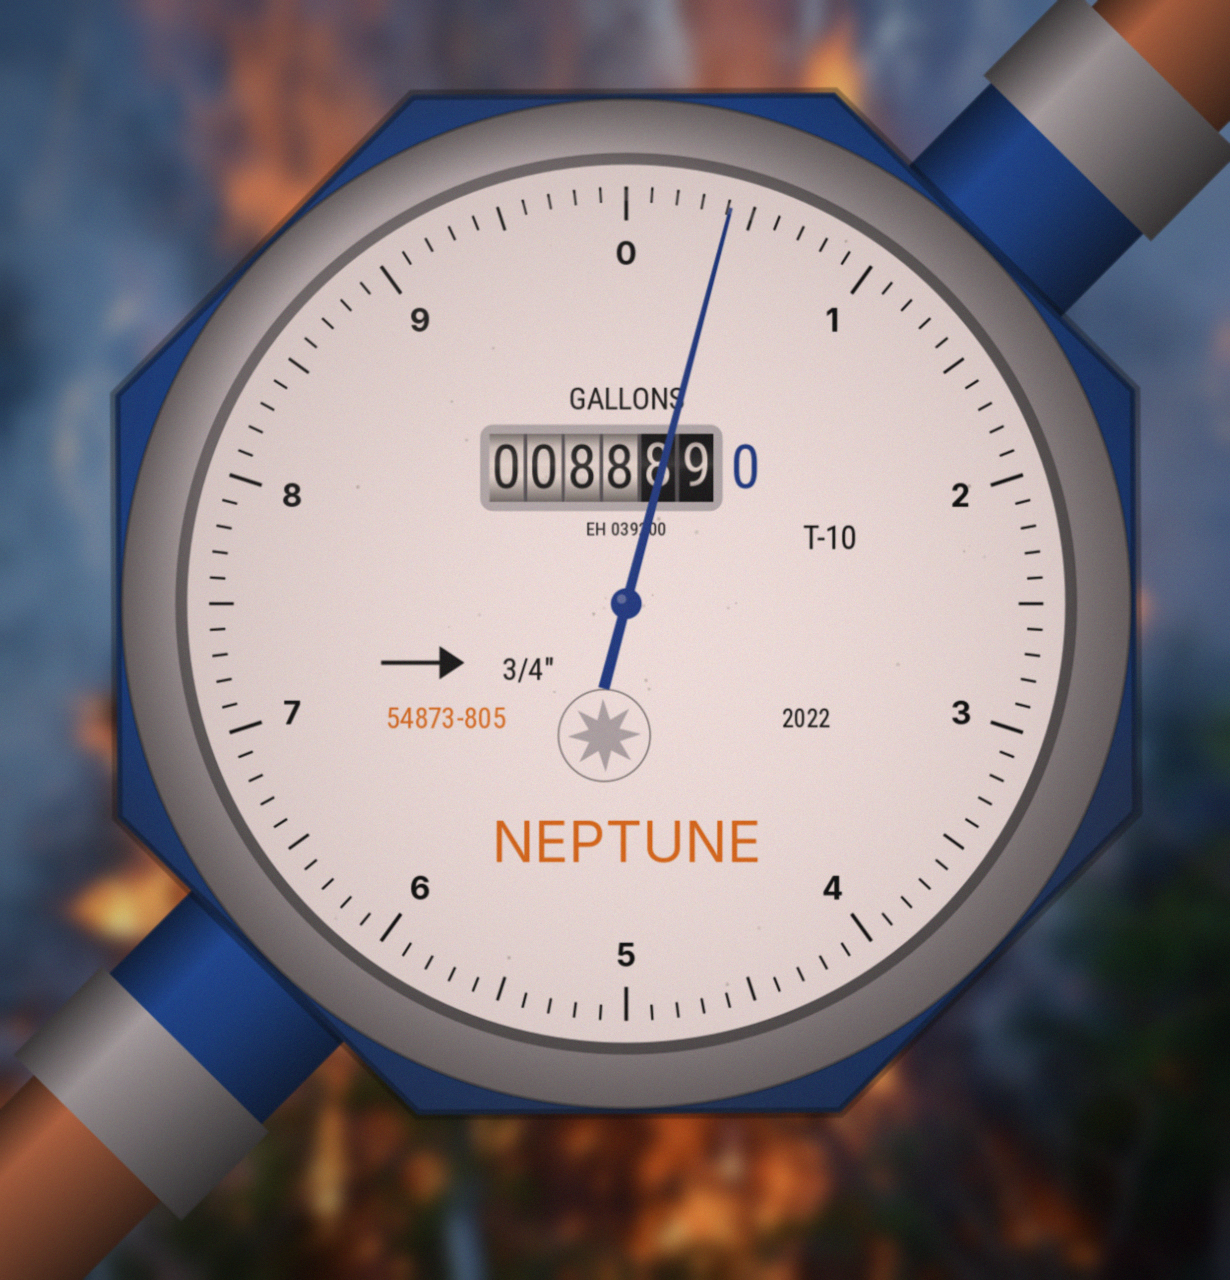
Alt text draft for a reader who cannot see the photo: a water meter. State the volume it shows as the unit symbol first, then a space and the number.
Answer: gal 88890.4
